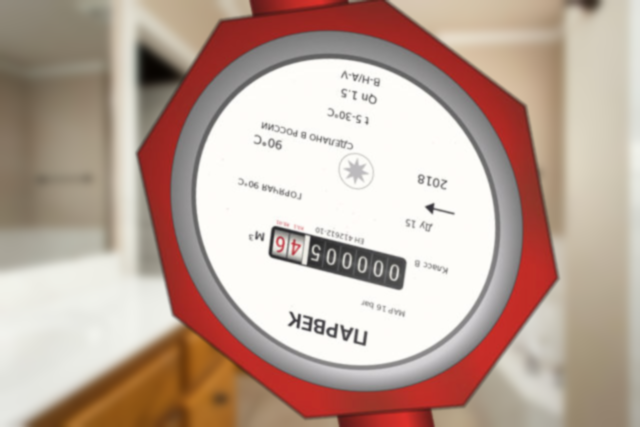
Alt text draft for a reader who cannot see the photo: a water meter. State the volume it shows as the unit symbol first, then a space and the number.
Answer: m³ 5.46
